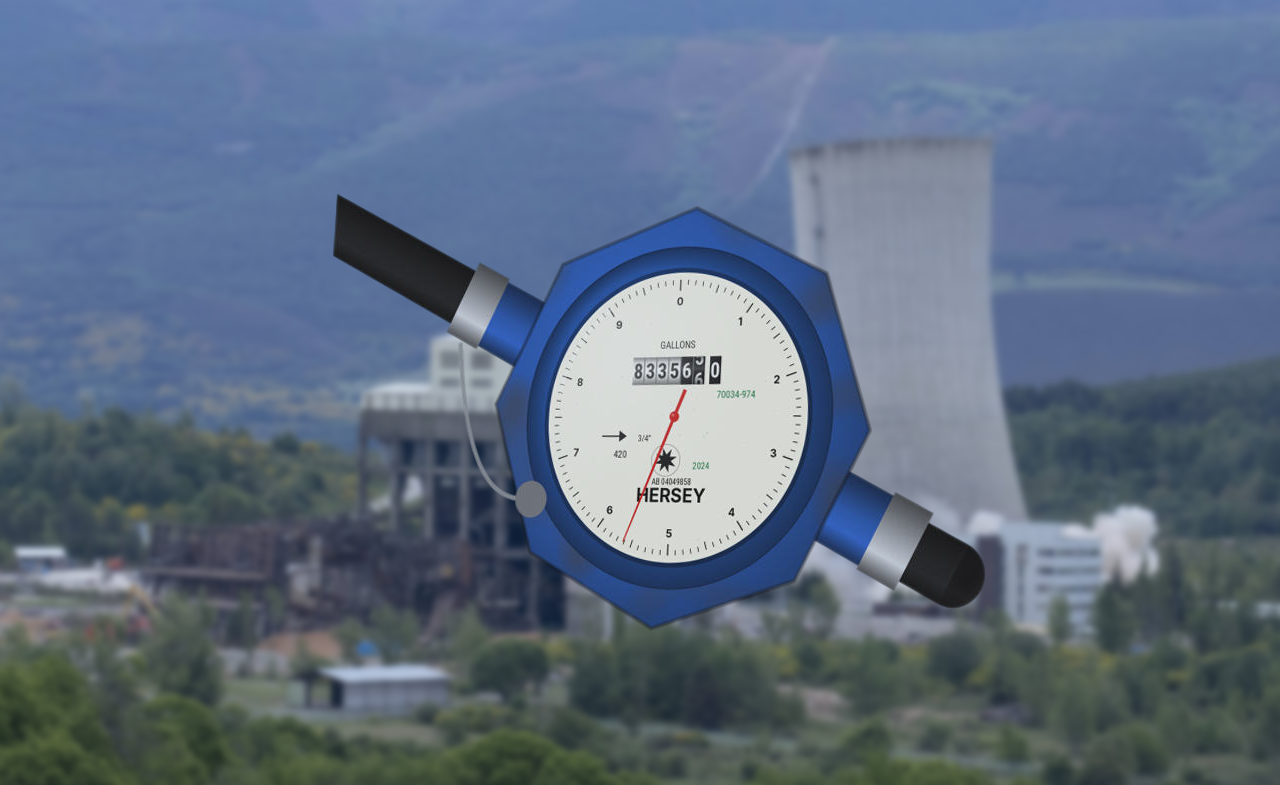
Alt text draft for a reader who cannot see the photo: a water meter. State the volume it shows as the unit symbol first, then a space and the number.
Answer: gal 8335655.6
